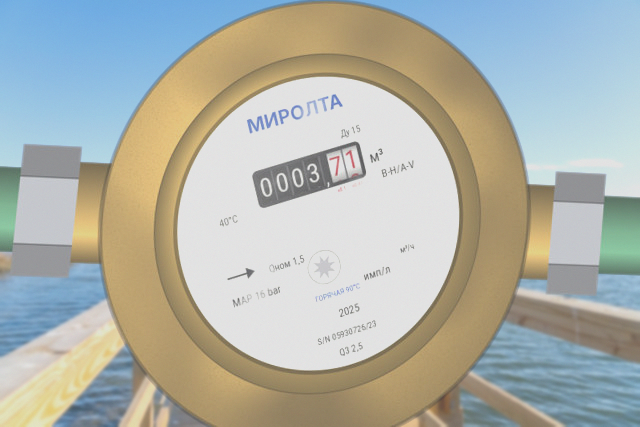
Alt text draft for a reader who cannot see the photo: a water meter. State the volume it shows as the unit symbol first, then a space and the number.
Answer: m³ 3.71
